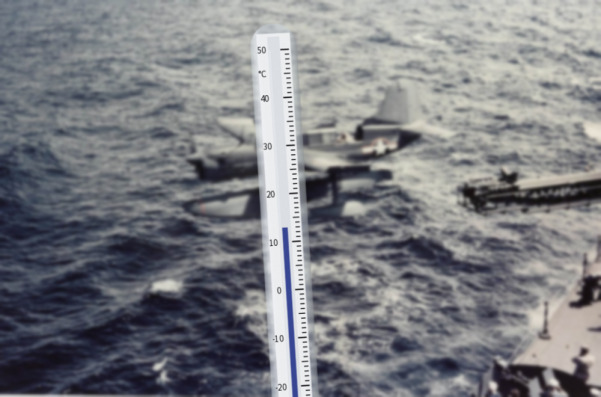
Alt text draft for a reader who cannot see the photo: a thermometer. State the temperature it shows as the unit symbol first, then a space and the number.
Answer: °C 13
